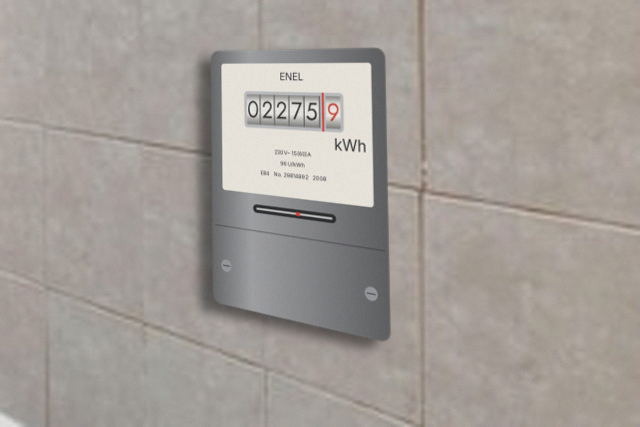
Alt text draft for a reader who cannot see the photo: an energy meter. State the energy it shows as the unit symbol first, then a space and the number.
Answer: kWh 2275.9
